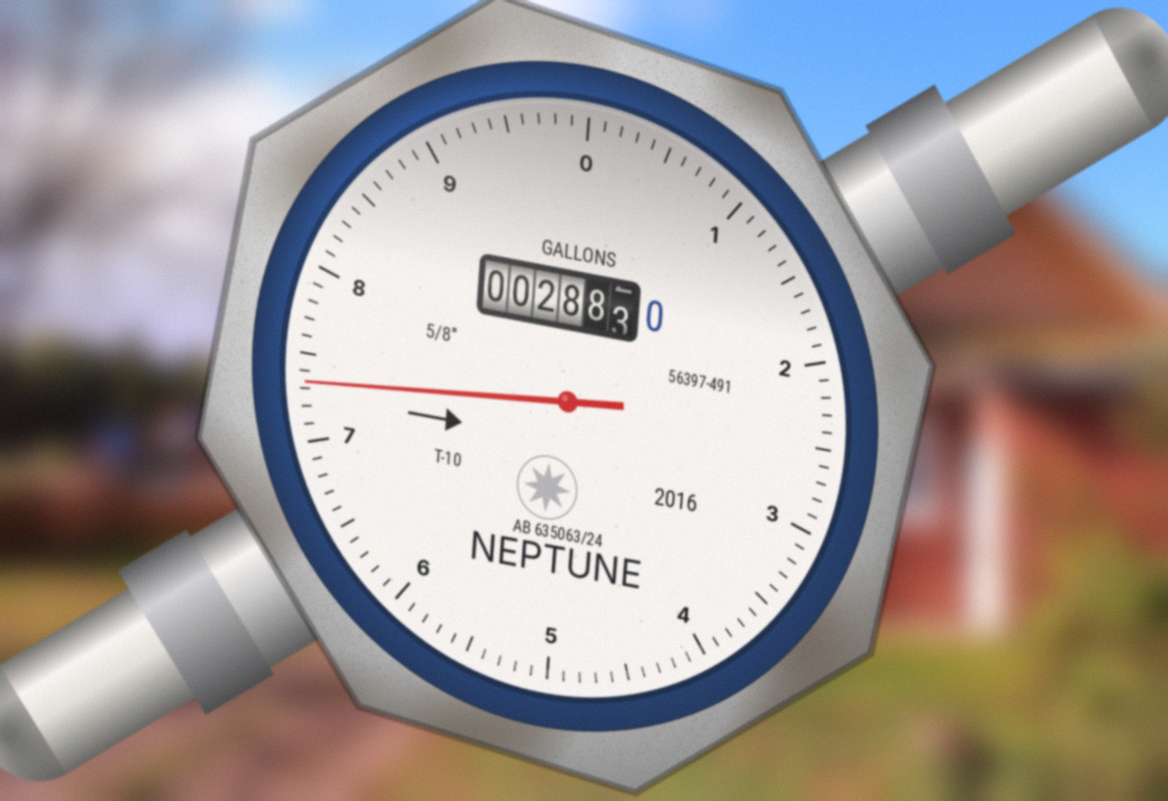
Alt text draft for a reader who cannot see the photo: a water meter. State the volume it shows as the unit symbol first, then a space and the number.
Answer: gal 28827.3
